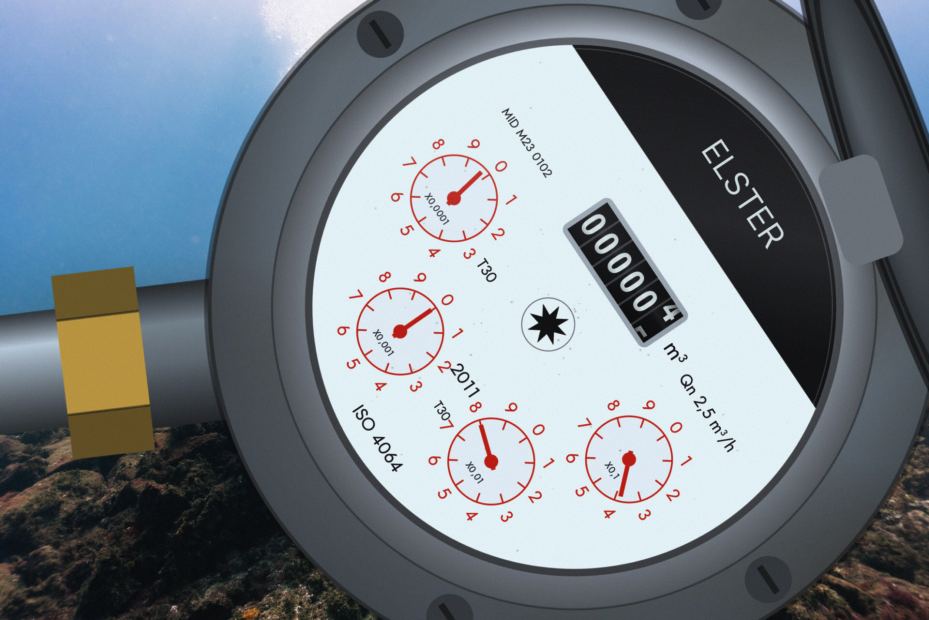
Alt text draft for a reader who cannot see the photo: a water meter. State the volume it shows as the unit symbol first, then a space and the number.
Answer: m³ 4.3799
